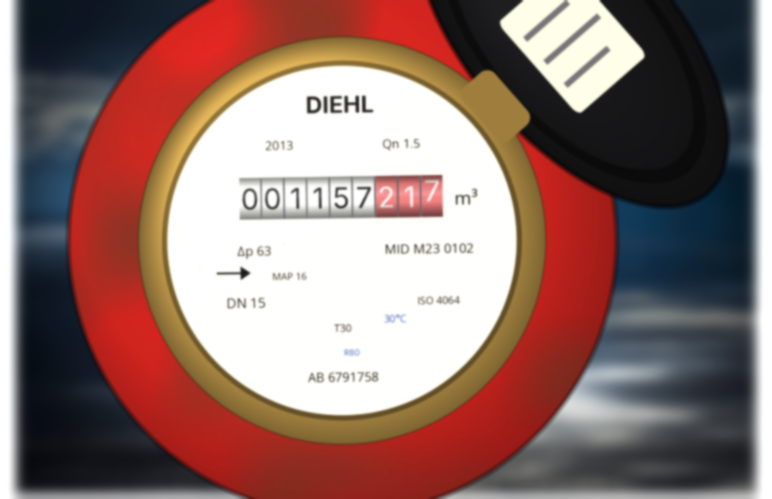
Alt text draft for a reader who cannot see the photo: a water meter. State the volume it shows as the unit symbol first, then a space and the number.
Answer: m³ 1157.217
